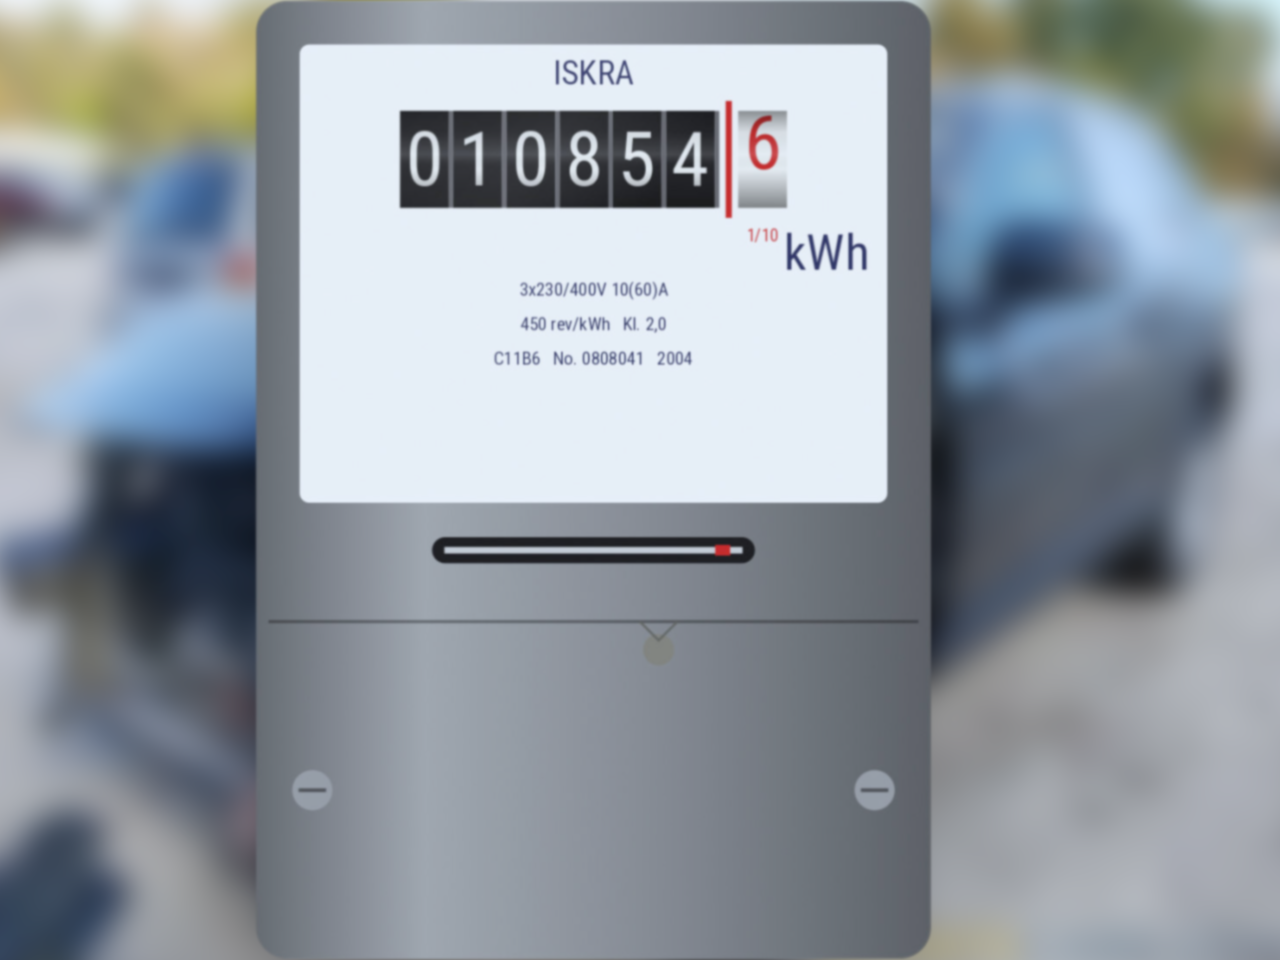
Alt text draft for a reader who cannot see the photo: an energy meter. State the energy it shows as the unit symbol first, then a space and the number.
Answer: kWh 10854.6
